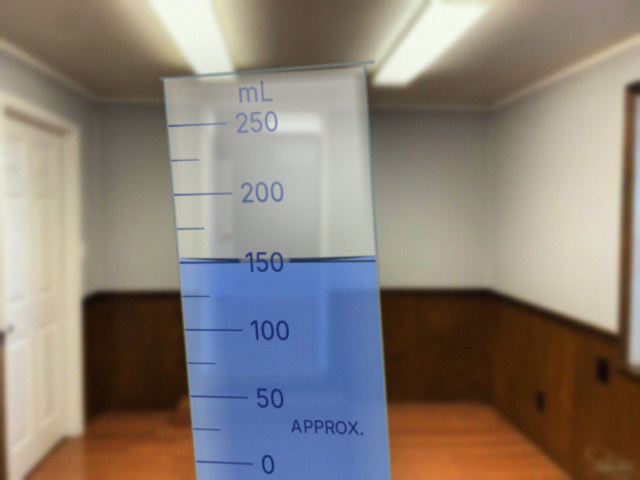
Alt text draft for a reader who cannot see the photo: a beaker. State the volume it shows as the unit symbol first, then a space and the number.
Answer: mL 150
